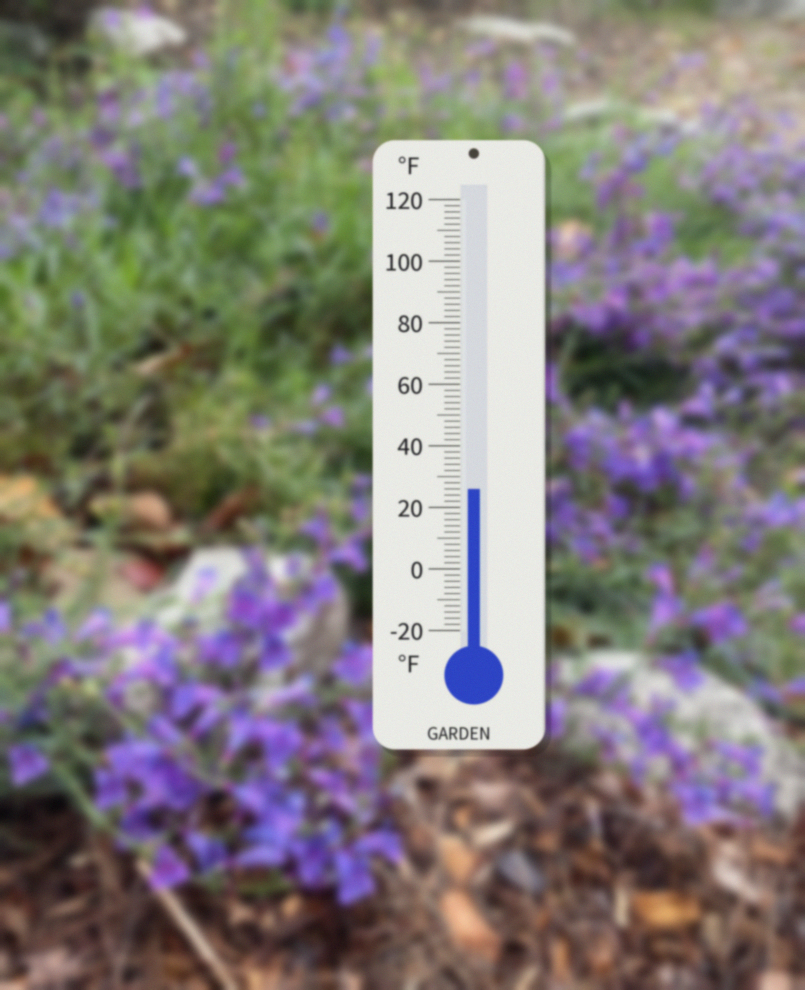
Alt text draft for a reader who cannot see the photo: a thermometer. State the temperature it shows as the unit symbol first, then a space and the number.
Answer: °F 26
